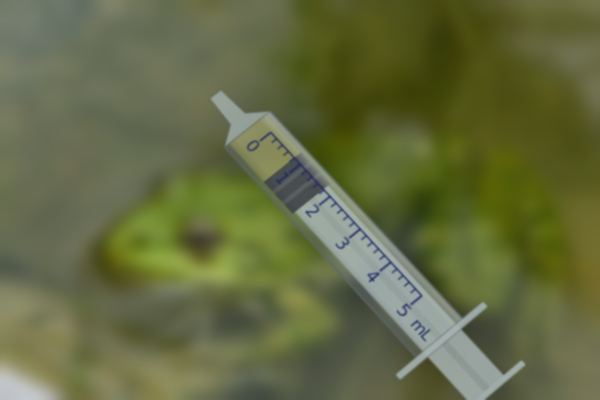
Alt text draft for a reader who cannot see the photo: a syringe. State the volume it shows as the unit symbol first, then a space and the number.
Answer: mL 0.8
